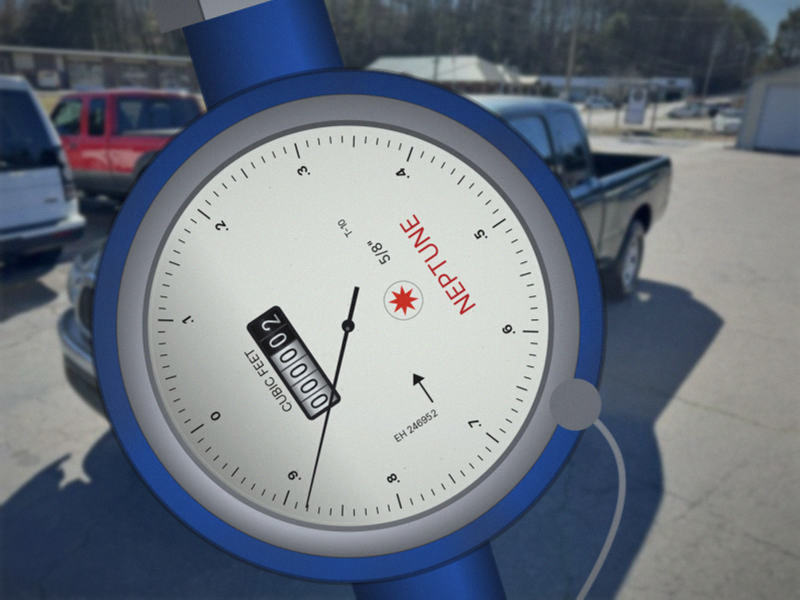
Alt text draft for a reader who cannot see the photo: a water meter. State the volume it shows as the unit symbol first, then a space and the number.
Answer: ft³ 1.88
